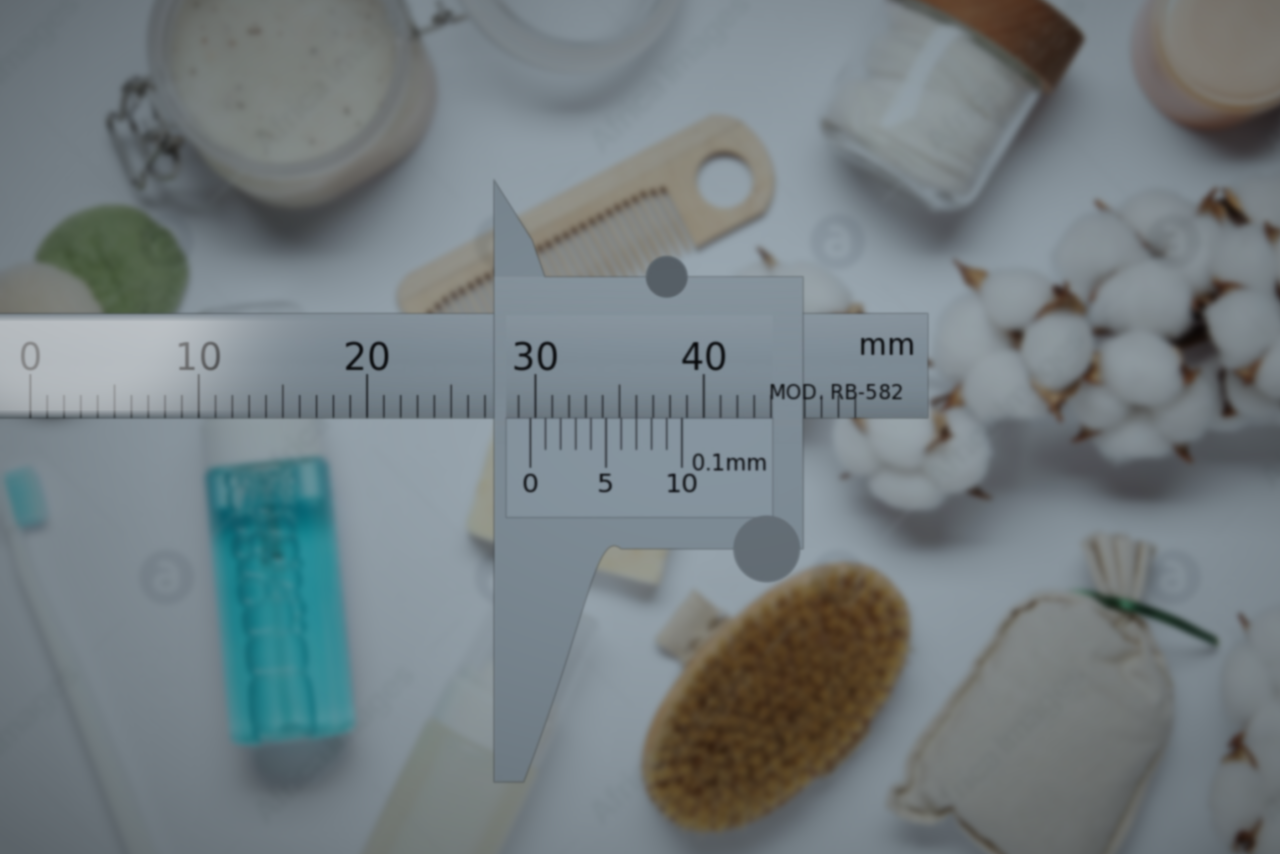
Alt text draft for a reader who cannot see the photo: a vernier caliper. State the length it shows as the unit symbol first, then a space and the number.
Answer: mm 29.7
